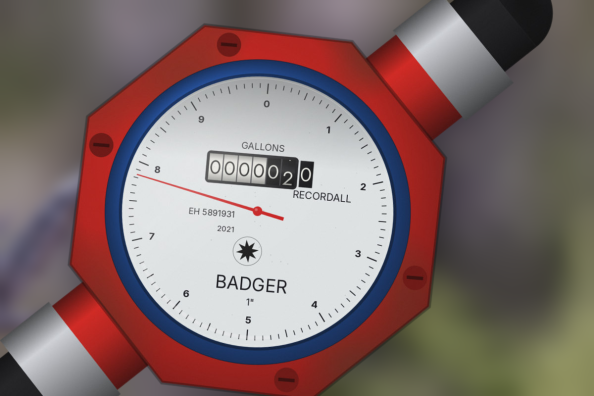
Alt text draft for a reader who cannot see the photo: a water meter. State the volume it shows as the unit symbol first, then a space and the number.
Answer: gal 17.8
